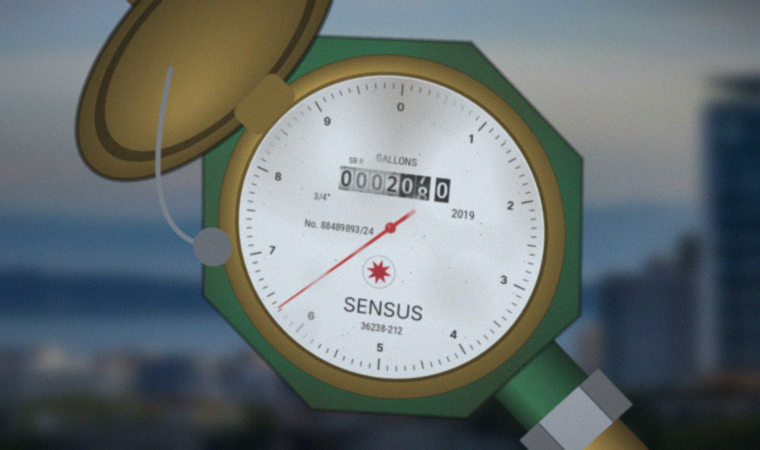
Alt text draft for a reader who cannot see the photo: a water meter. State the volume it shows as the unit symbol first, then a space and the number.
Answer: gal 2076.3
